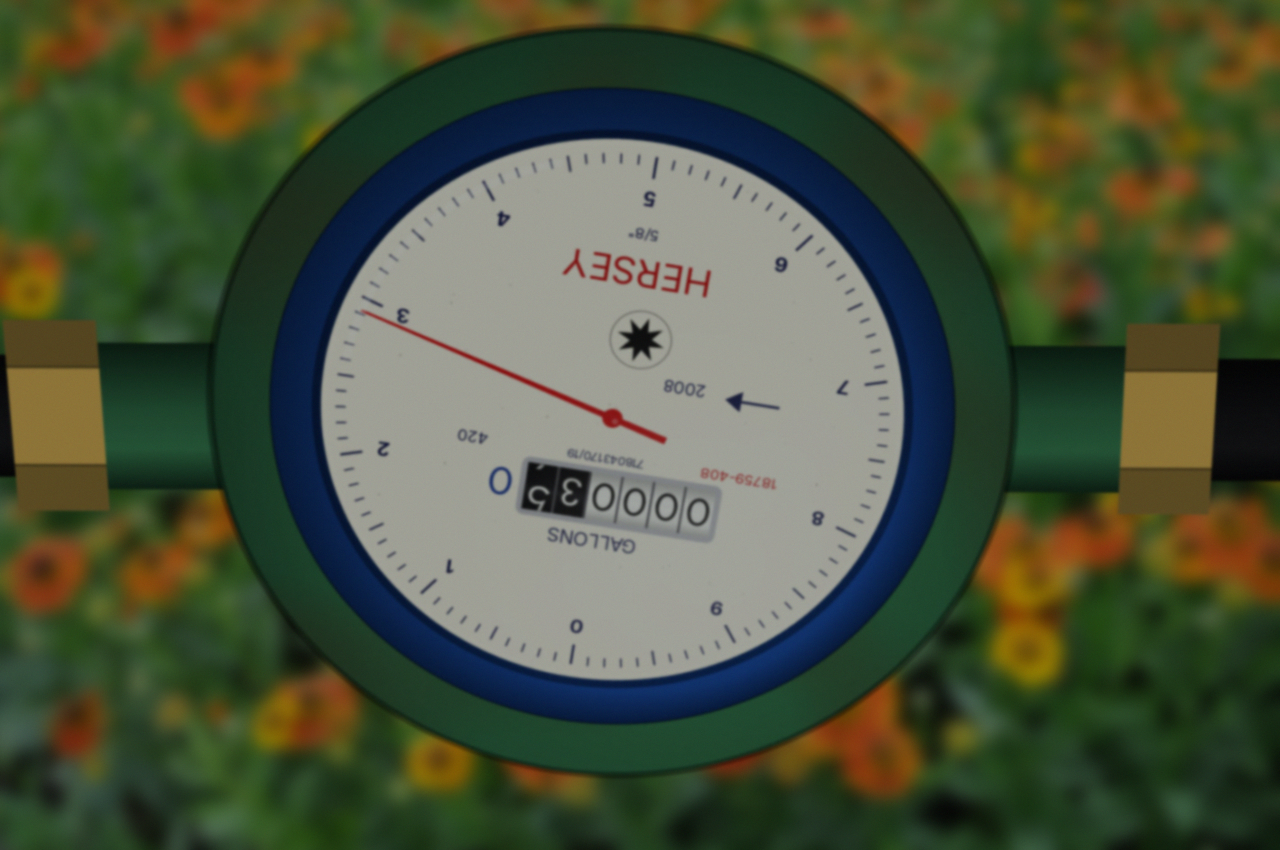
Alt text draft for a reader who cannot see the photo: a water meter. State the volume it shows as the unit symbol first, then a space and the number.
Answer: gal 352.9
